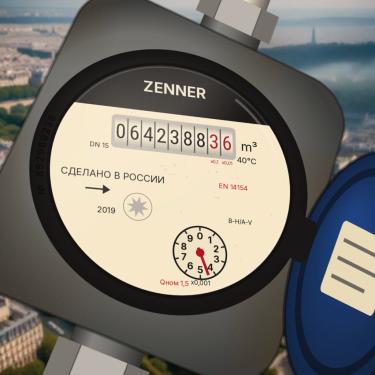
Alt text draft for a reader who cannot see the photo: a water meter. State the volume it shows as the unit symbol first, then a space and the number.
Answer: m³ 642388.364
